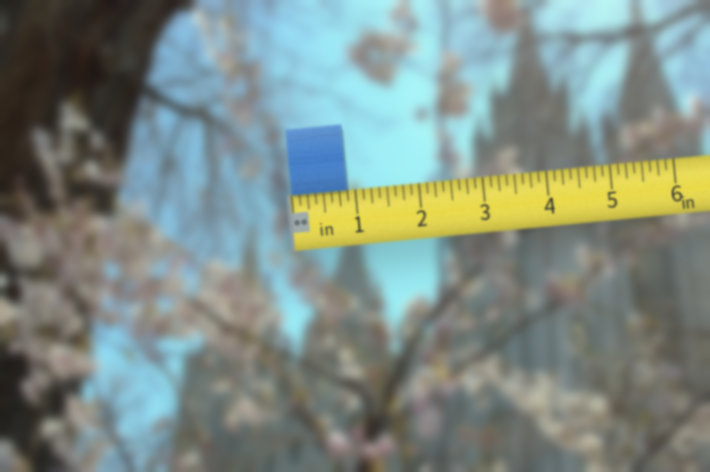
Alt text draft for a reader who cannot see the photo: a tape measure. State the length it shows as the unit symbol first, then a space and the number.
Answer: in 0.875
